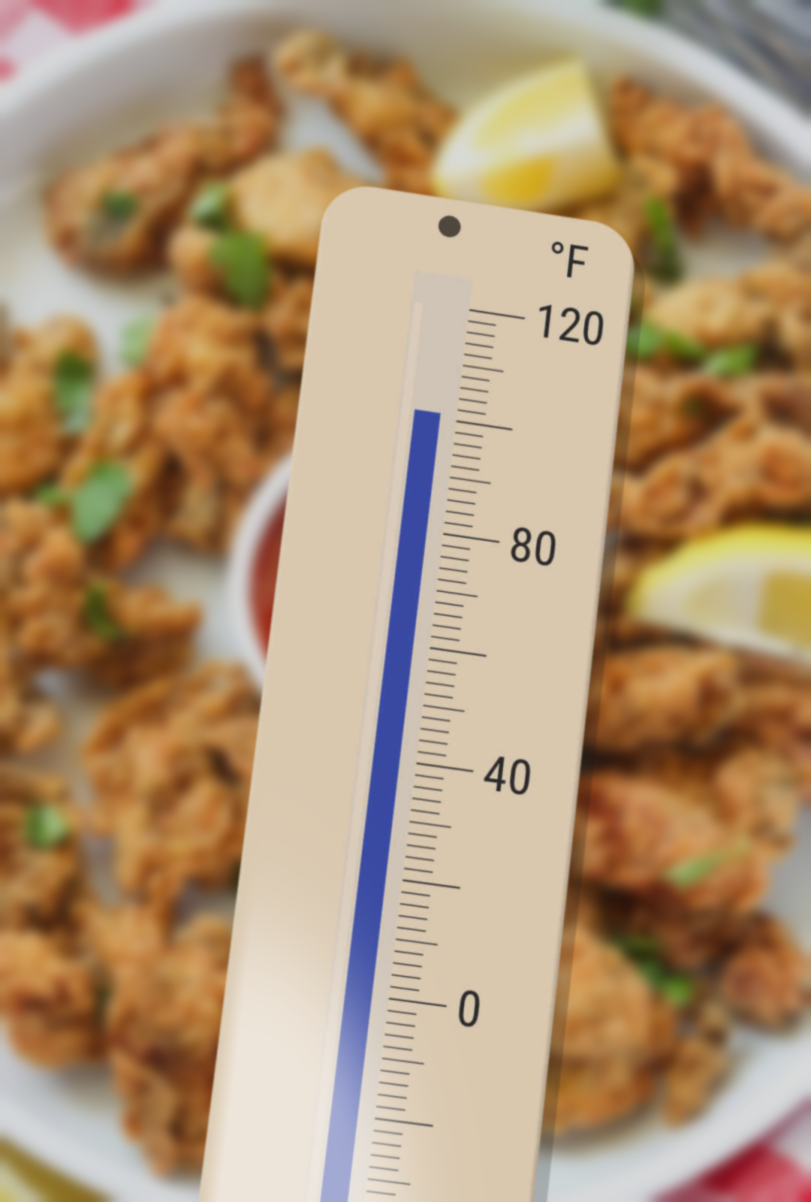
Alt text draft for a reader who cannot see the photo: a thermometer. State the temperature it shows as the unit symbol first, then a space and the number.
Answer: °F 101
